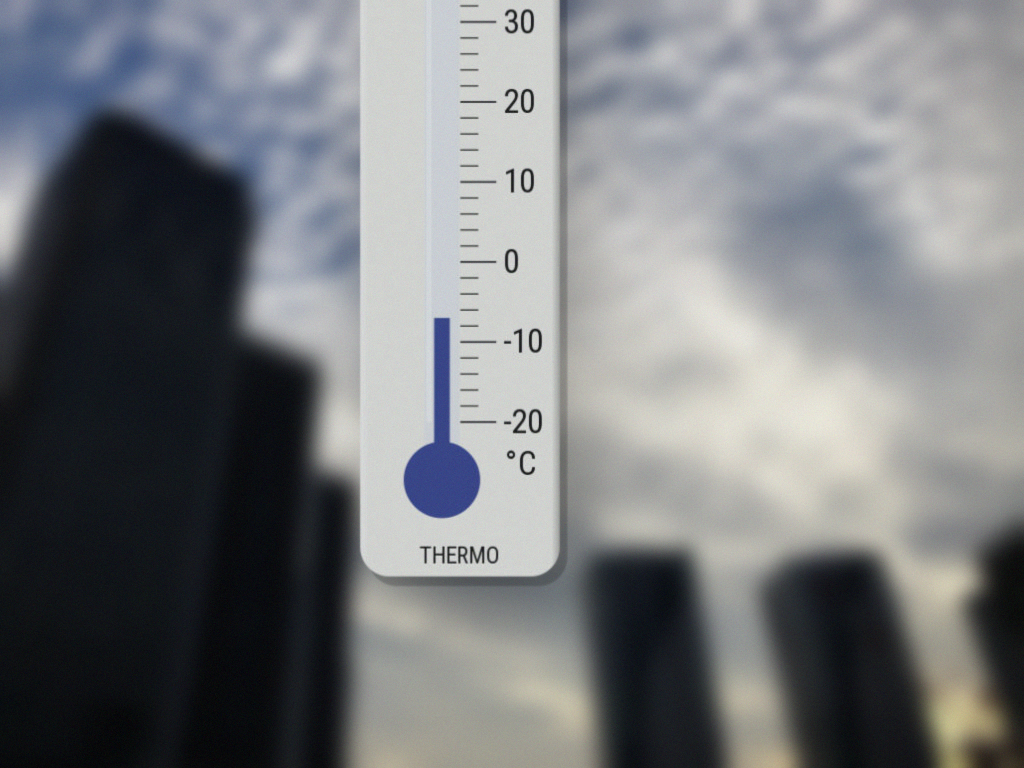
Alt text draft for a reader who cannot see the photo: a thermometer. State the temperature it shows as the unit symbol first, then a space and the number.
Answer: °C -7
